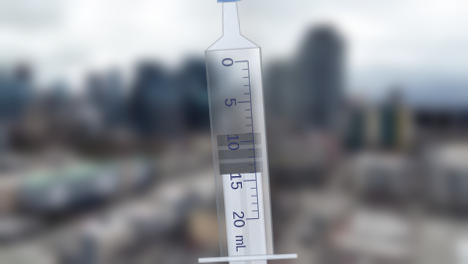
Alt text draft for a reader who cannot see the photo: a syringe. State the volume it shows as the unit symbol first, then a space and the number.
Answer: mL 9
